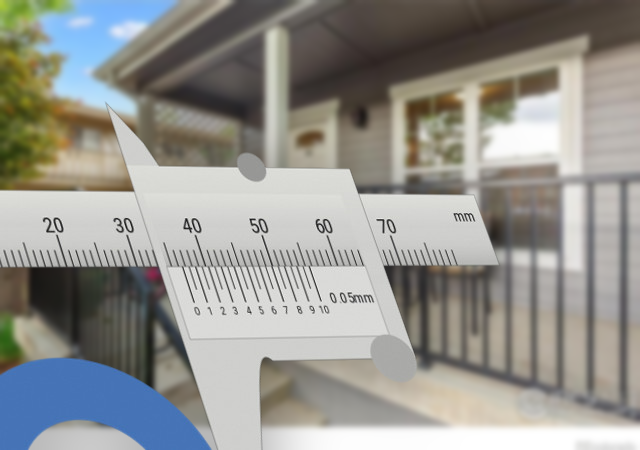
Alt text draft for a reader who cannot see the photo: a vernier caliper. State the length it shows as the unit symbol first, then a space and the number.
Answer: mm 36.6
